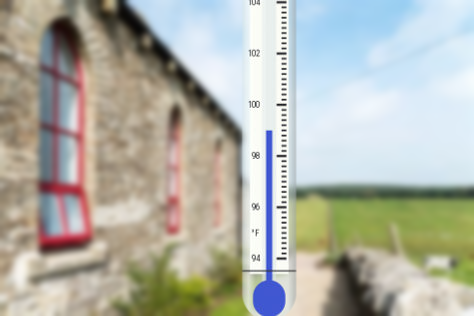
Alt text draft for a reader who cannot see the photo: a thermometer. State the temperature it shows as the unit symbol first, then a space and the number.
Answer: °F 99
